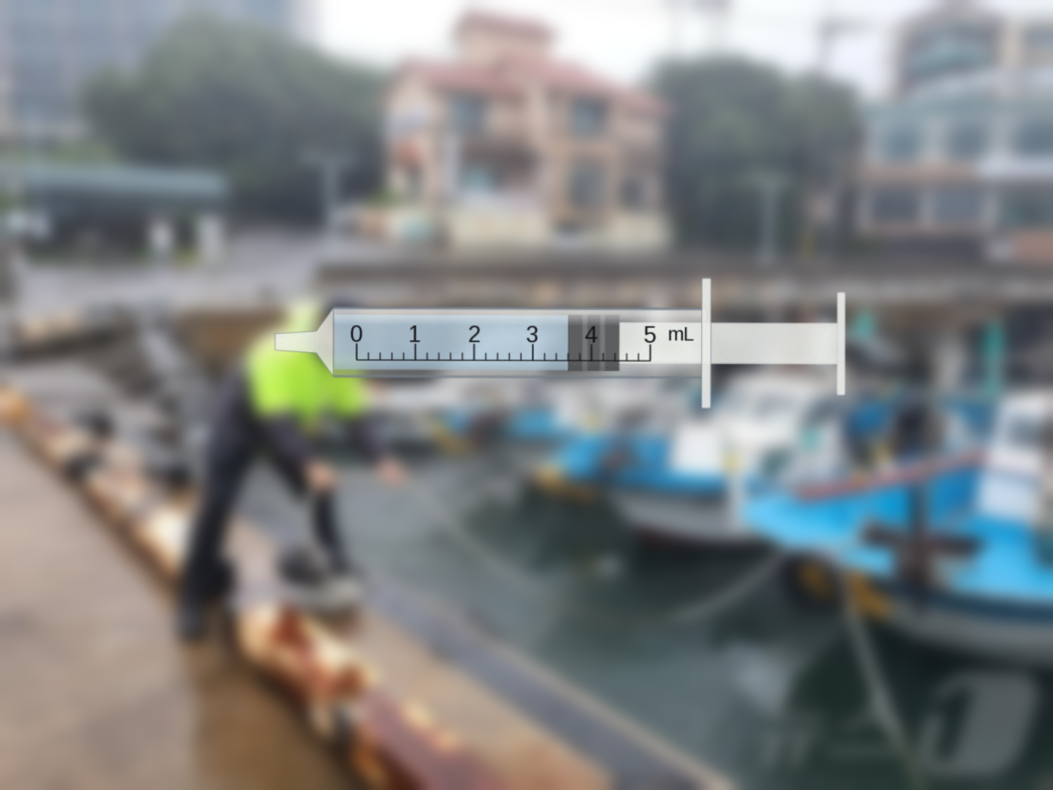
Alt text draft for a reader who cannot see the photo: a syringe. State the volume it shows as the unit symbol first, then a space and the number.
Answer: mL 3.6
